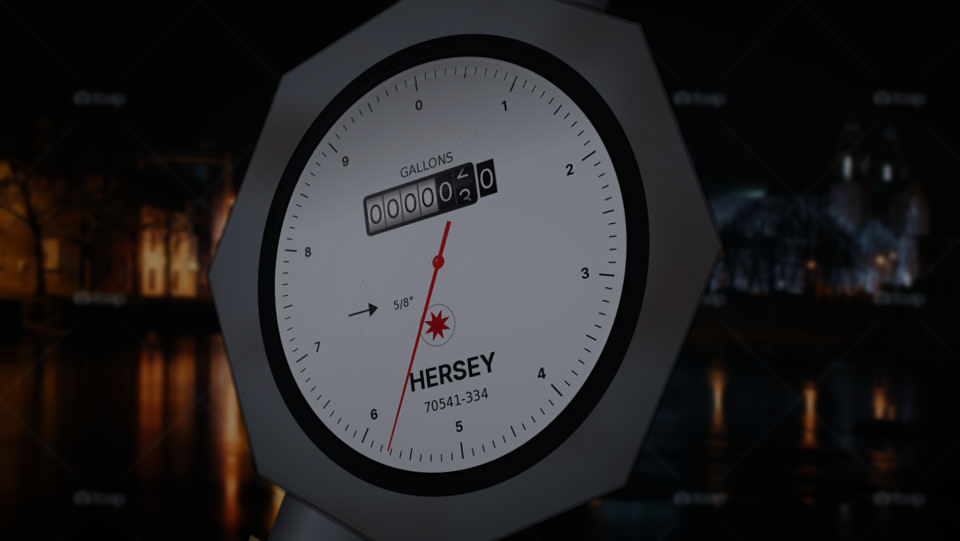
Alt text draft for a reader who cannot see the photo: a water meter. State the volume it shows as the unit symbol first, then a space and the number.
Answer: gal 25.7
